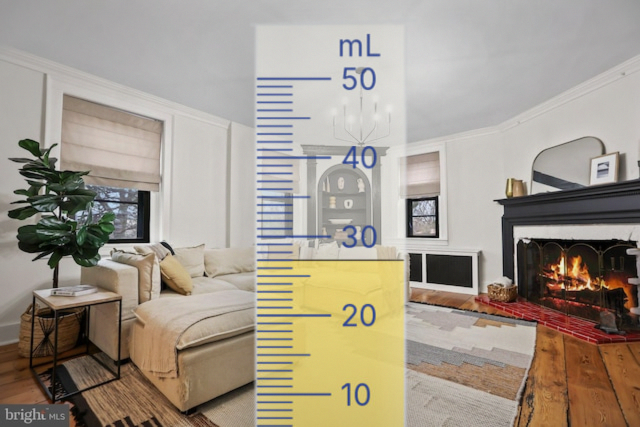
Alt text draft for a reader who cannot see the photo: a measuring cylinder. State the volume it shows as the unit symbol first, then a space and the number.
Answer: mL 27
